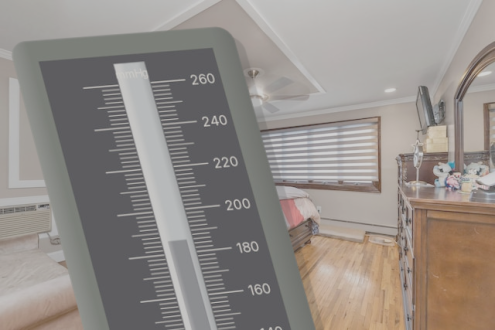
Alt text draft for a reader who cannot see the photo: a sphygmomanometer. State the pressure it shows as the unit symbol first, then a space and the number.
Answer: mmHg 186
